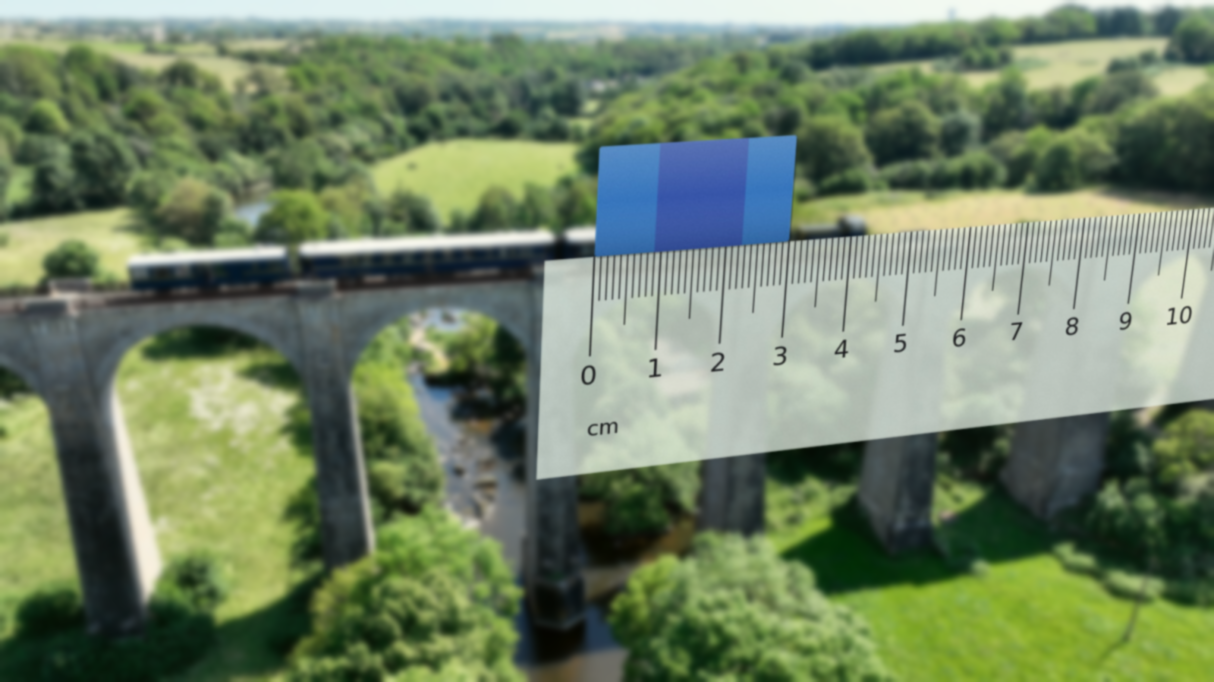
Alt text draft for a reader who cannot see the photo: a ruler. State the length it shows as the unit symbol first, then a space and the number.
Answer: cm 3
